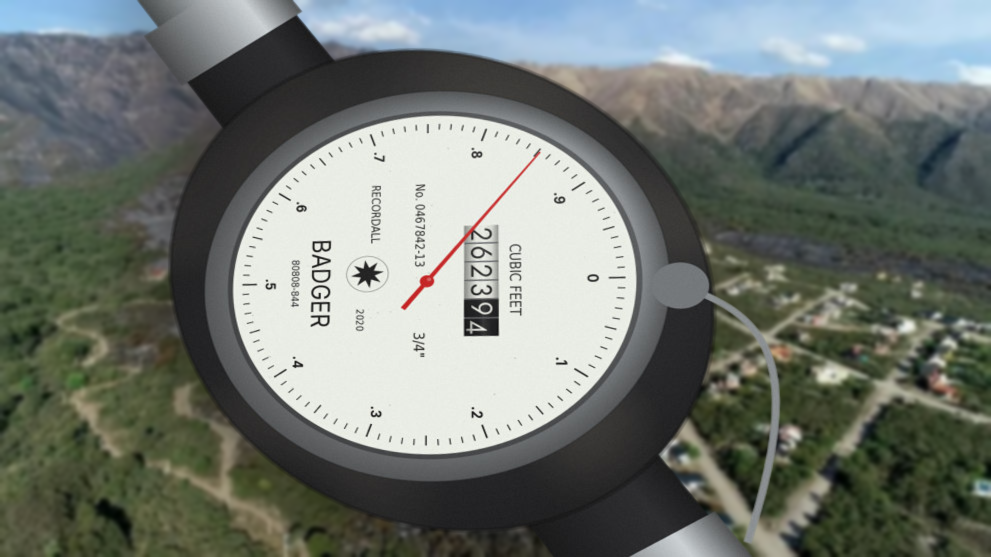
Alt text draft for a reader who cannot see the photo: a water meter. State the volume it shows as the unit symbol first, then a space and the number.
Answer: ft³ 262393.85
